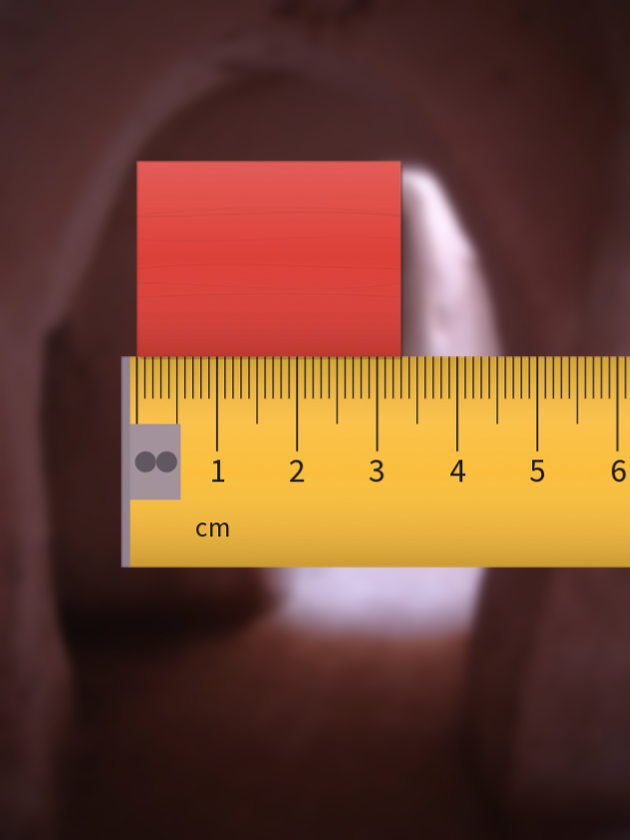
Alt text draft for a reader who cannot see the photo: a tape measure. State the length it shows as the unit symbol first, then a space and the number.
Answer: cm 3.3
